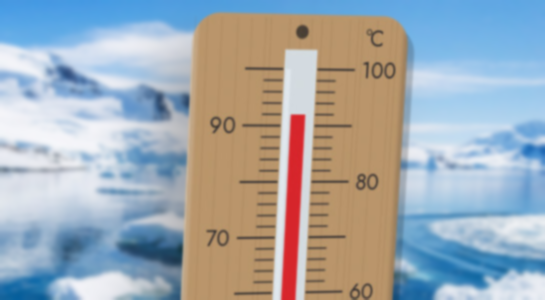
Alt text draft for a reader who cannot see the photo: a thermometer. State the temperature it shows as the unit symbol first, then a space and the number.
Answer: °C 92
